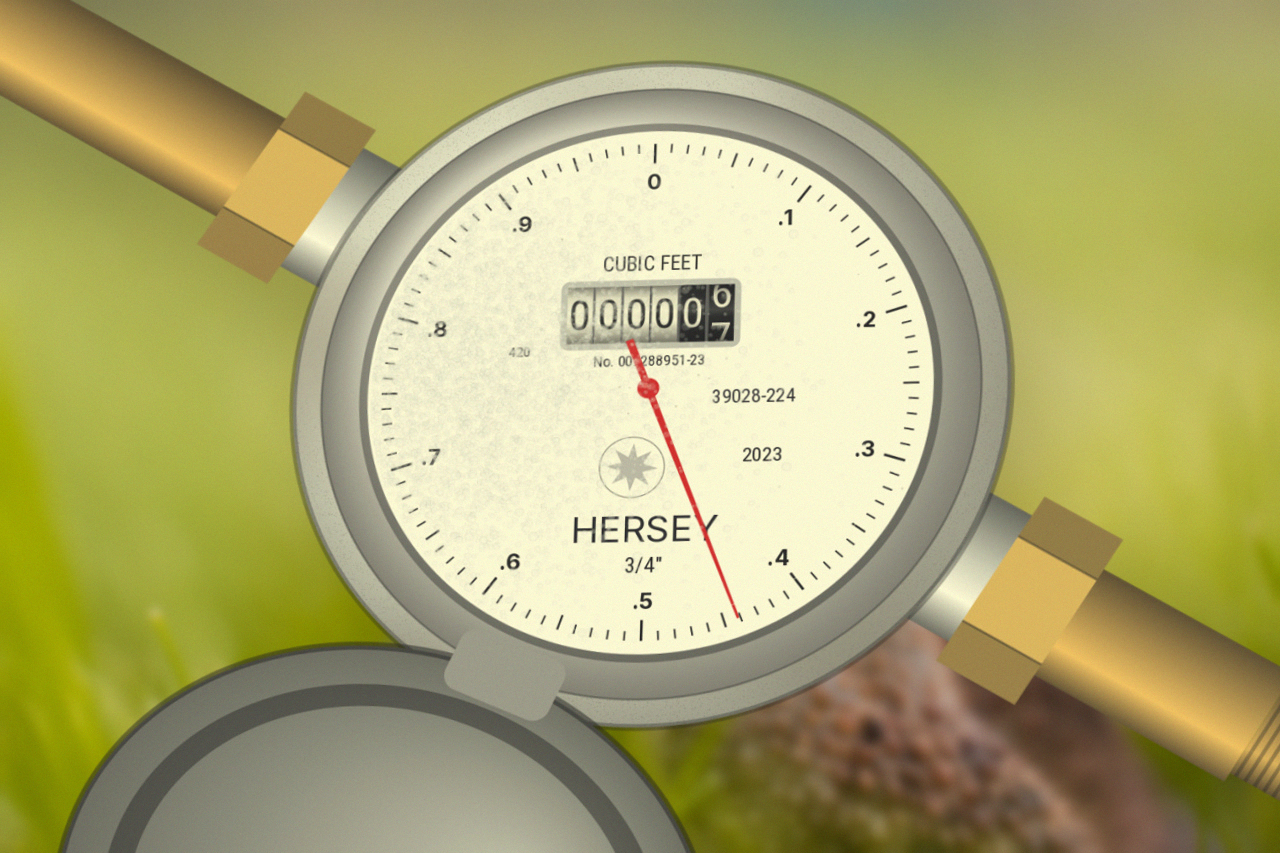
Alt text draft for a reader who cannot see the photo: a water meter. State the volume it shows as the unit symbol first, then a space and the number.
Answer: ft³ 6.44
